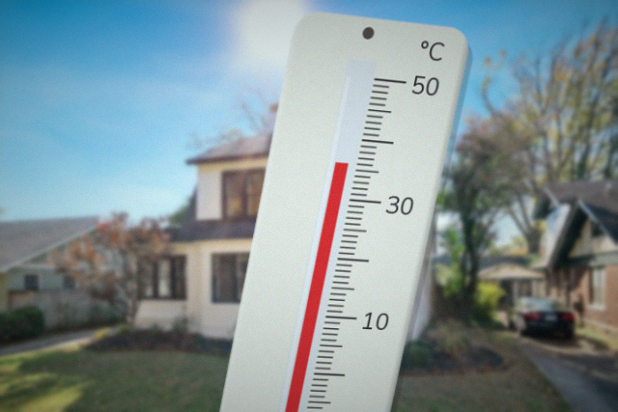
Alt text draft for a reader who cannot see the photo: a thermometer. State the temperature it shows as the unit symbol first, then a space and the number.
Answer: °C 36
